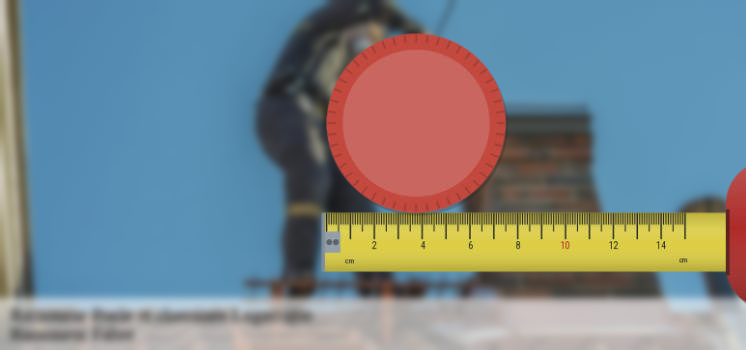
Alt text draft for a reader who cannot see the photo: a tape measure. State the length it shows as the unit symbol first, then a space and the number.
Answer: cm 7.5
